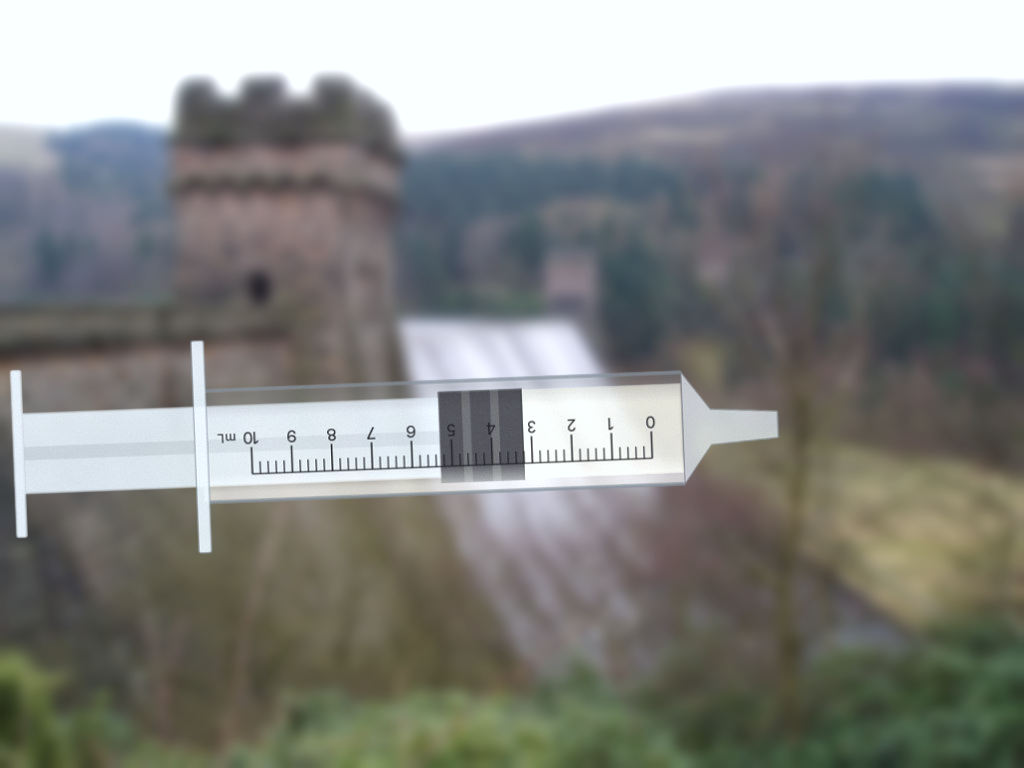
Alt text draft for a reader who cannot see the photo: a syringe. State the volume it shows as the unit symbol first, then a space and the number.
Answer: mL 3.2
